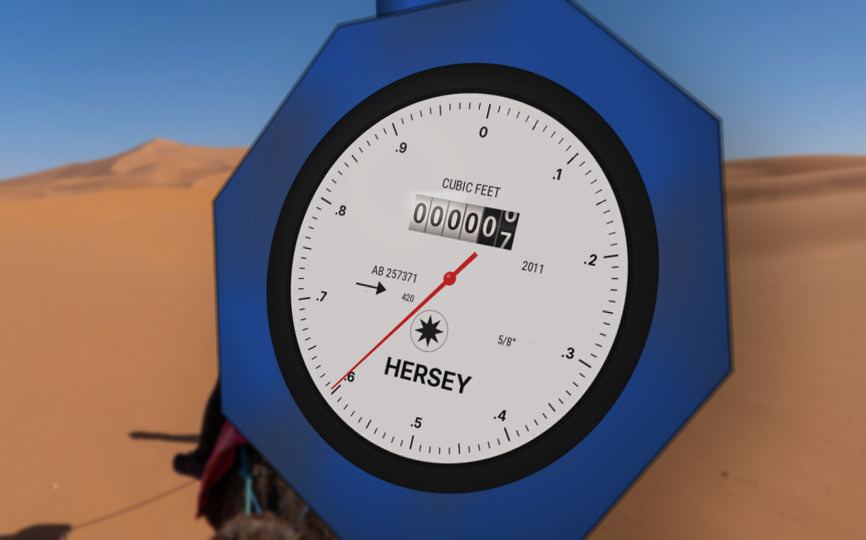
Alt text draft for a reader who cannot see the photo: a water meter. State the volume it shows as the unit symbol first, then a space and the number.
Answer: ft³ 6.60
